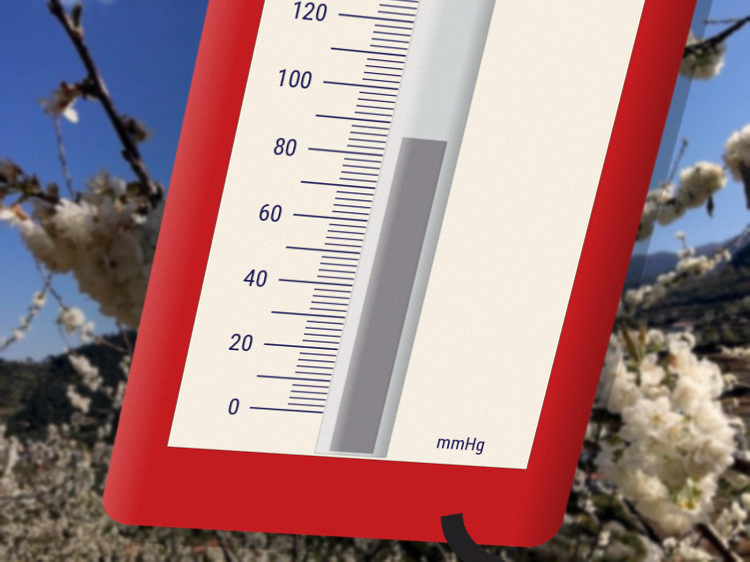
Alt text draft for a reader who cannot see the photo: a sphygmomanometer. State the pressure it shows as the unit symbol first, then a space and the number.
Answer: mmHg 86
